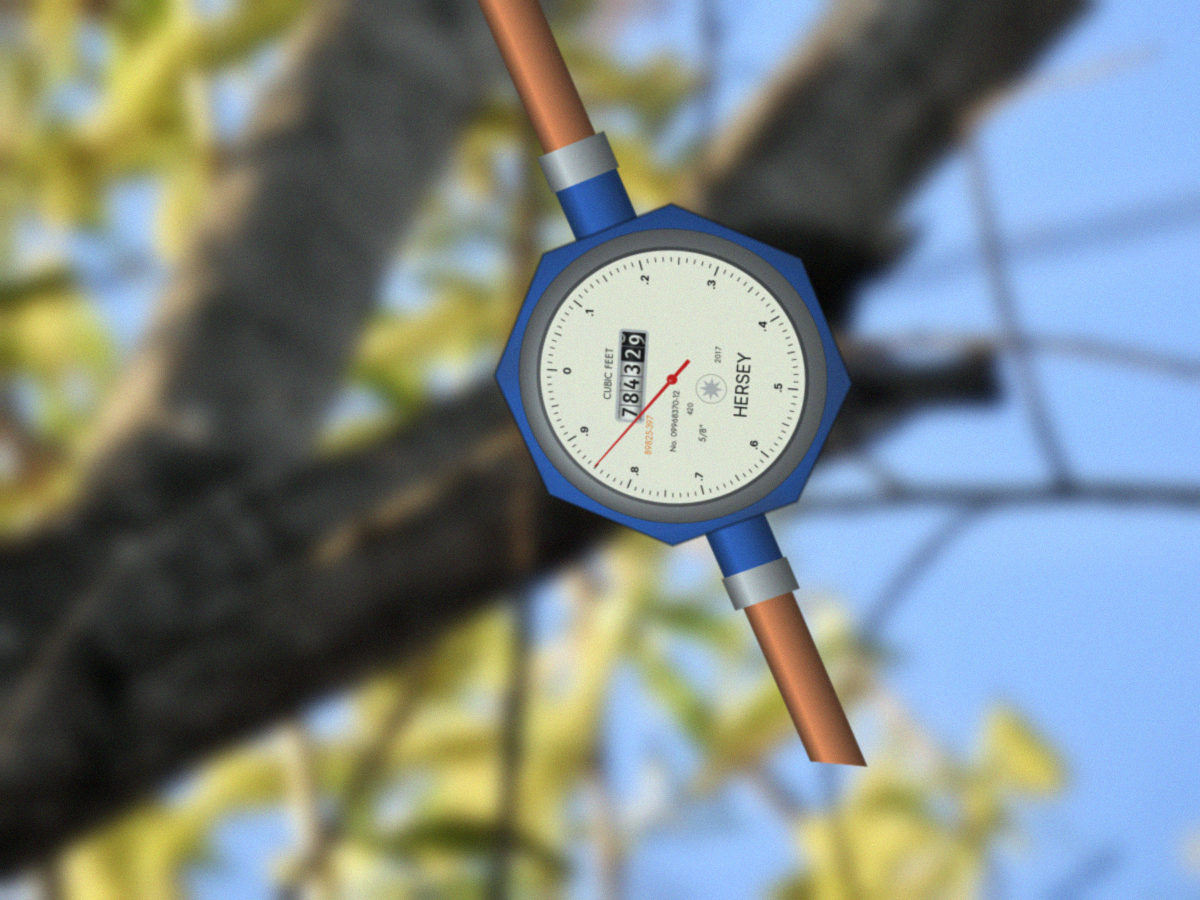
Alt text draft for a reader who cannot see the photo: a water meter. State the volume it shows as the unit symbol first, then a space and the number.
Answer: ft³ 784328.85
